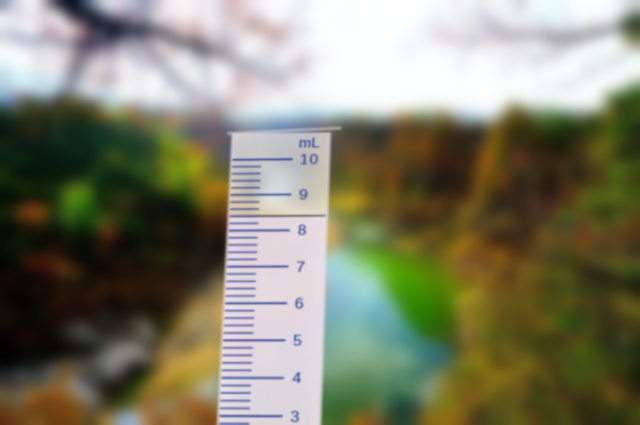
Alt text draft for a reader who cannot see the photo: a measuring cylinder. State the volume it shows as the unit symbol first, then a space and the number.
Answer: mL 8.4
